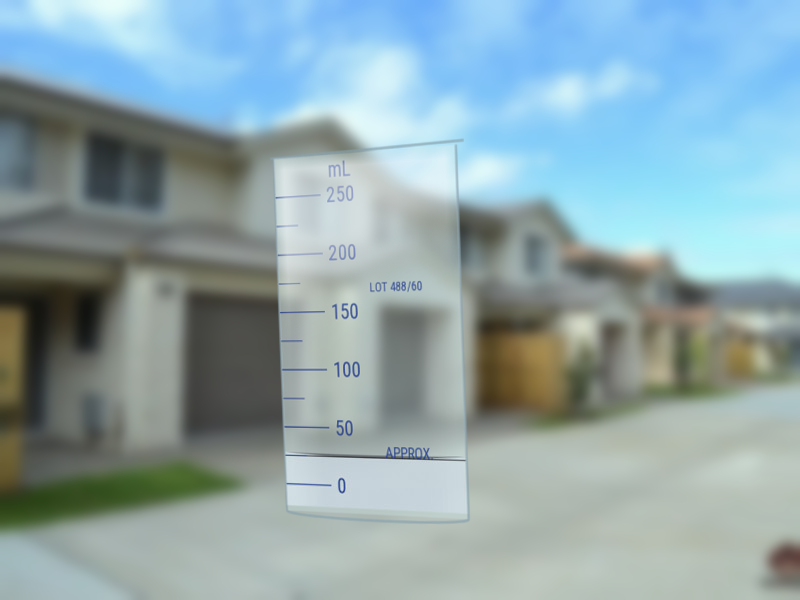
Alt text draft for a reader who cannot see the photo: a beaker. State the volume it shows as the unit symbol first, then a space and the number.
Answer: mL 25
